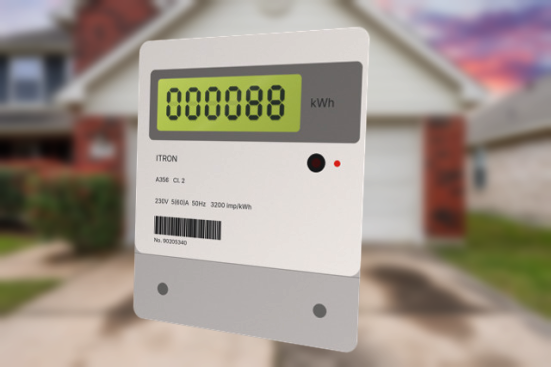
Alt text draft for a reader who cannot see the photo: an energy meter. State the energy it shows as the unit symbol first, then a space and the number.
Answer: kWh 88
